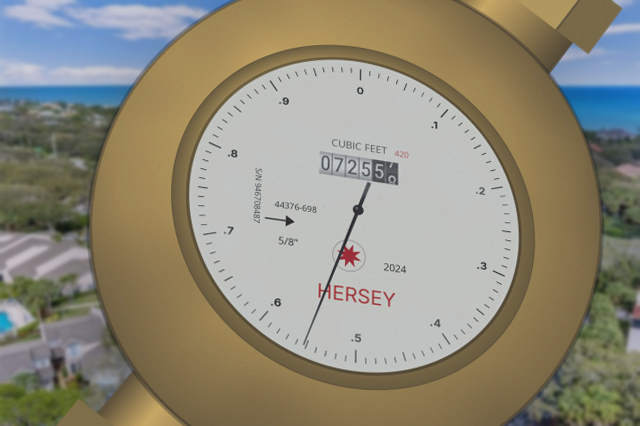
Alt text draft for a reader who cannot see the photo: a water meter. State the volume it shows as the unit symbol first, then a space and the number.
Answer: ft³ 72557.55
